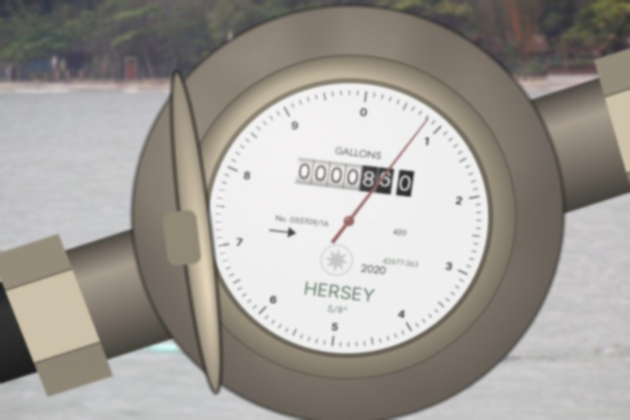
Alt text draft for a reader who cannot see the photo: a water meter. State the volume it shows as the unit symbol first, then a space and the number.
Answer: gal 860.8
